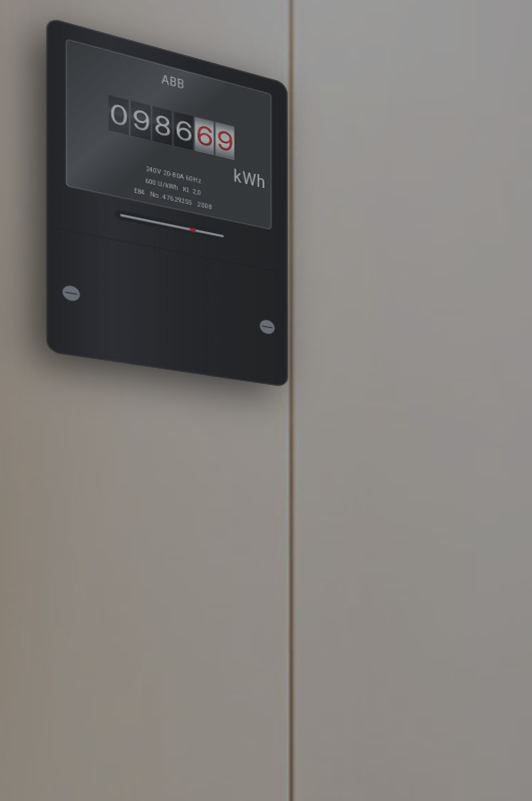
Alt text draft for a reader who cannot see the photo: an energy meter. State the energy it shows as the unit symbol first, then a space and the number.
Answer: kWh 986.69
